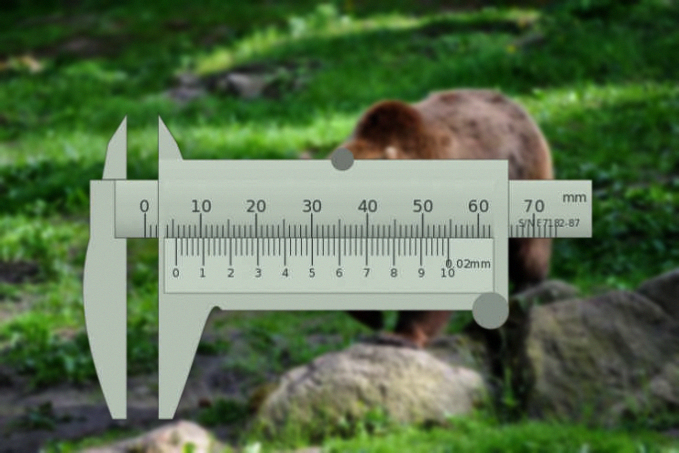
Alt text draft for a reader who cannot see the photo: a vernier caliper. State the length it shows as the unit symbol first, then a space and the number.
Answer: mm 5.6
